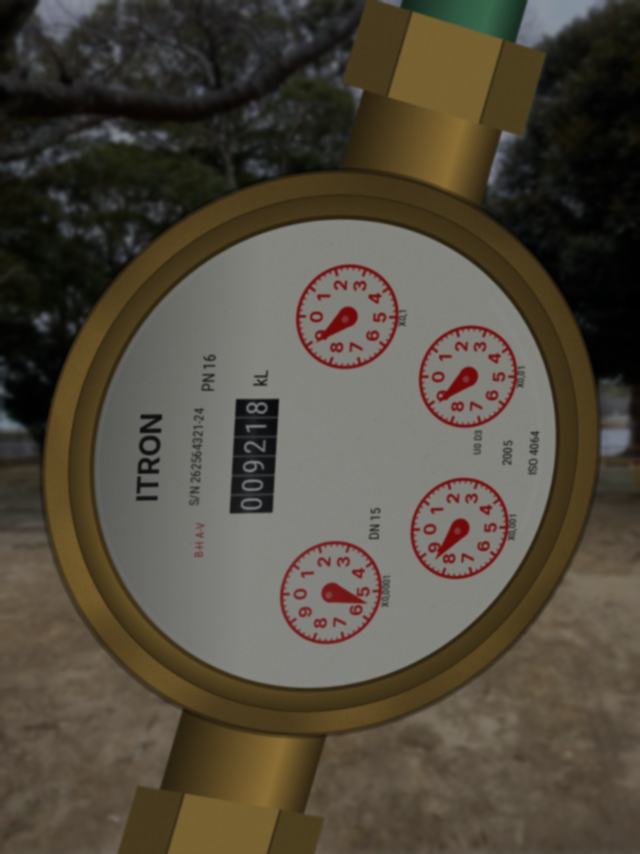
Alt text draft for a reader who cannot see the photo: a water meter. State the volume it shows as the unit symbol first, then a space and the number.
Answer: kL 9218.8885
